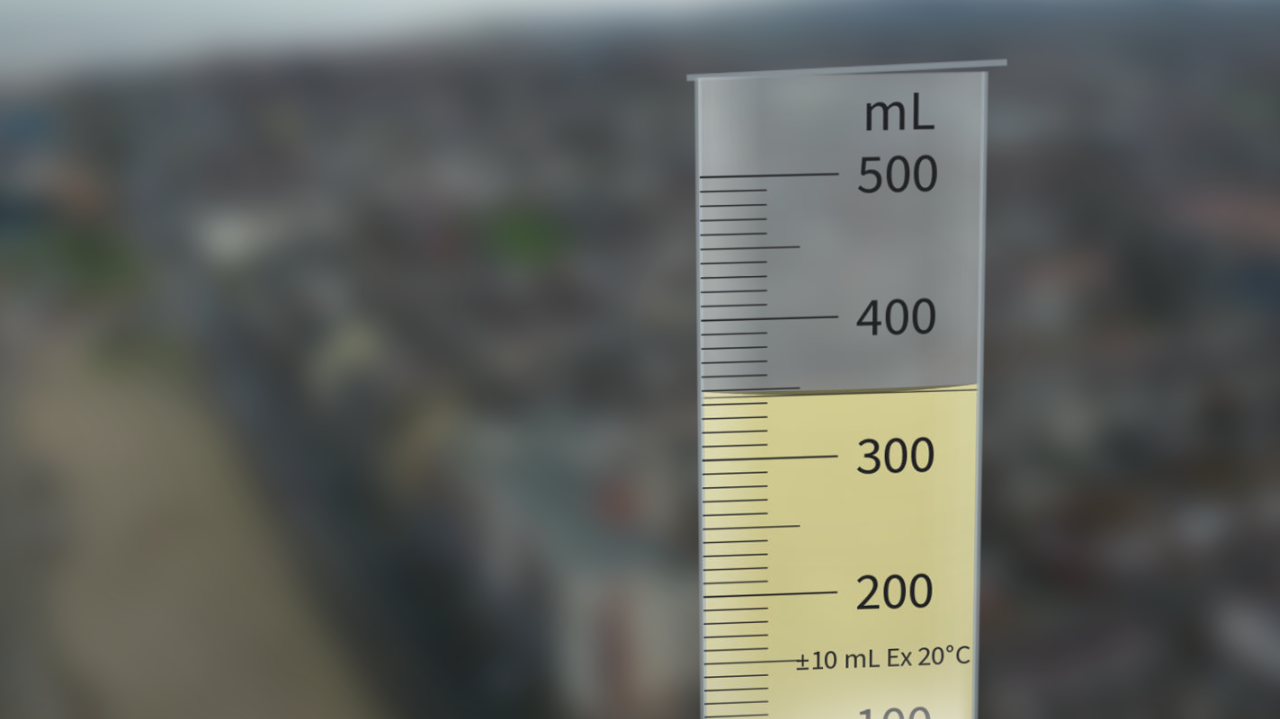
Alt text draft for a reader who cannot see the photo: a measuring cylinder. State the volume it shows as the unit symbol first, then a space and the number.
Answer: mL 345
